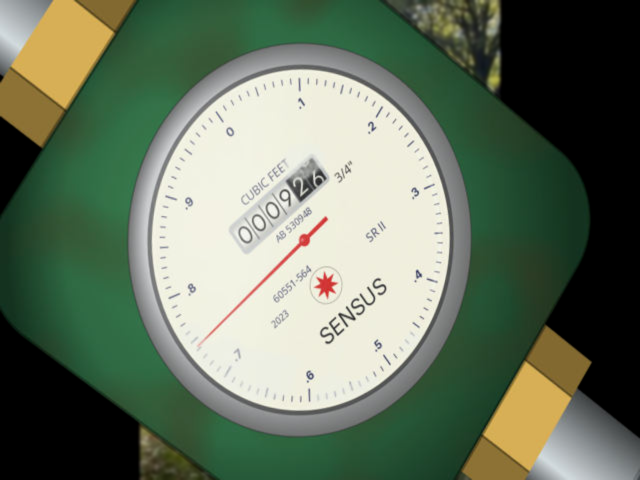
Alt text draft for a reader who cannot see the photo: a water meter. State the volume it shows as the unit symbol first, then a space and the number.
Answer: ft³ 925.74
